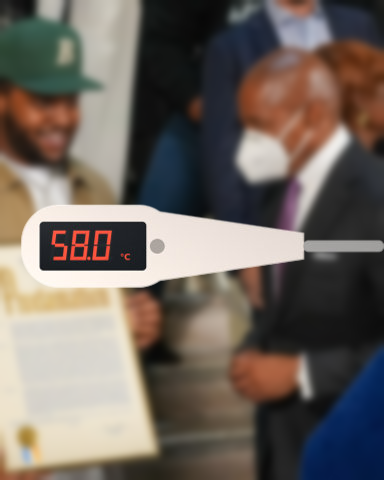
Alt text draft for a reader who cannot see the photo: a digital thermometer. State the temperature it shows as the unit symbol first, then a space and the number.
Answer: °C 58.0
